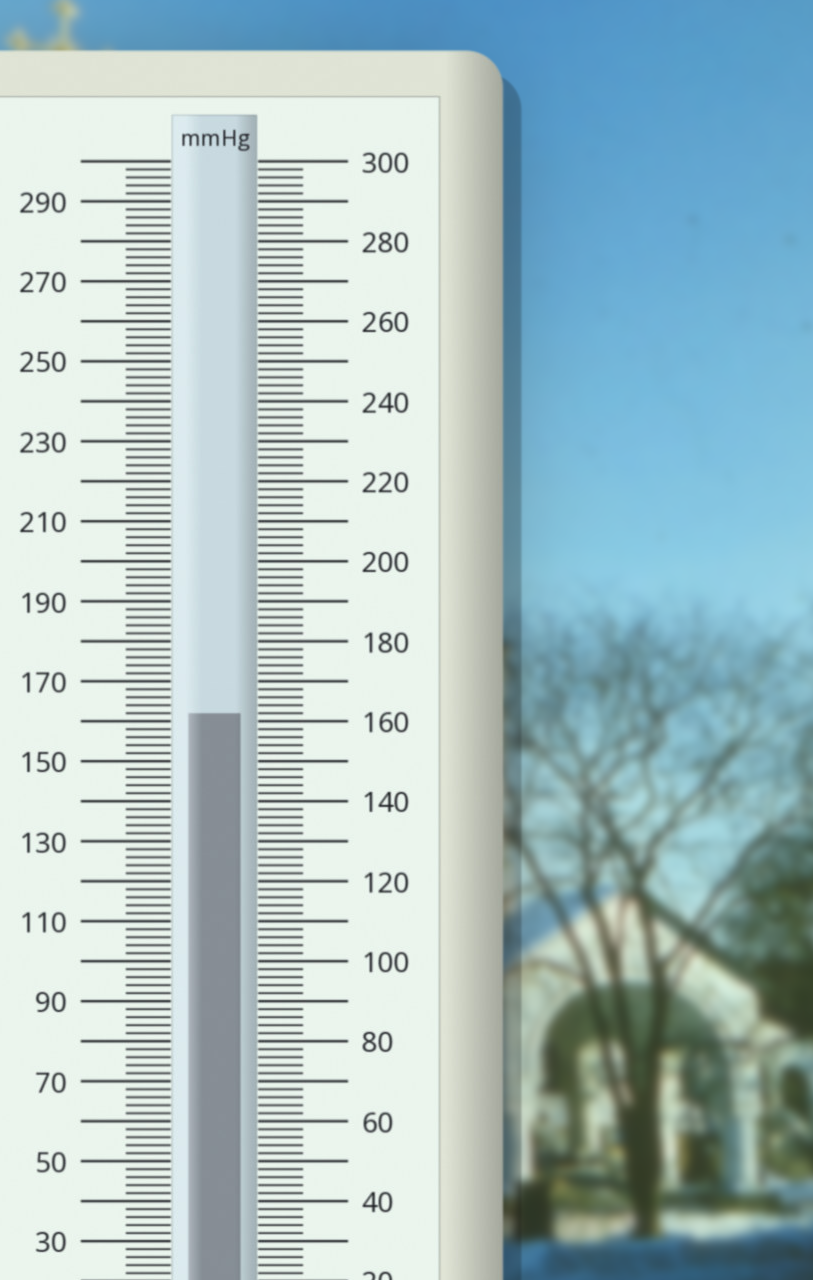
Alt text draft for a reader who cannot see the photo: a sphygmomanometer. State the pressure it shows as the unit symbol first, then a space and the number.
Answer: mmHg 162
